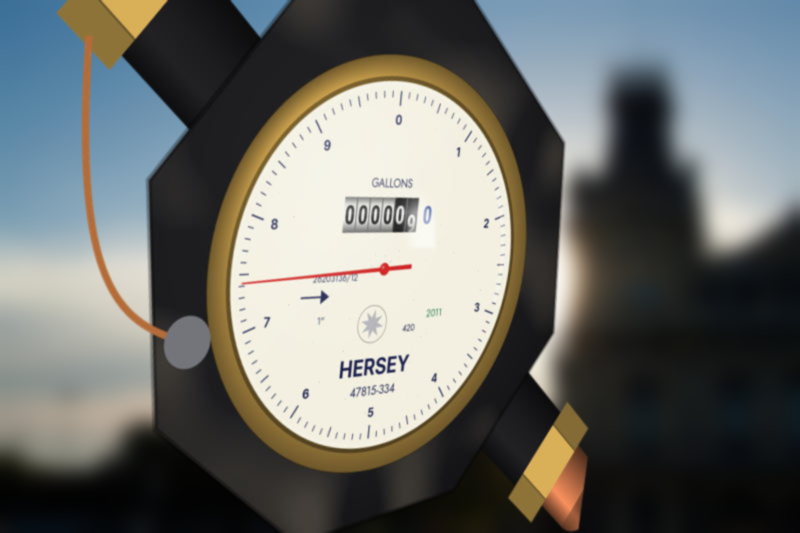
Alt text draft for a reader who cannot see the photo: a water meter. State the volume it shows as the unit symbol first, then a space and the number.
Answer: gal 87.4
